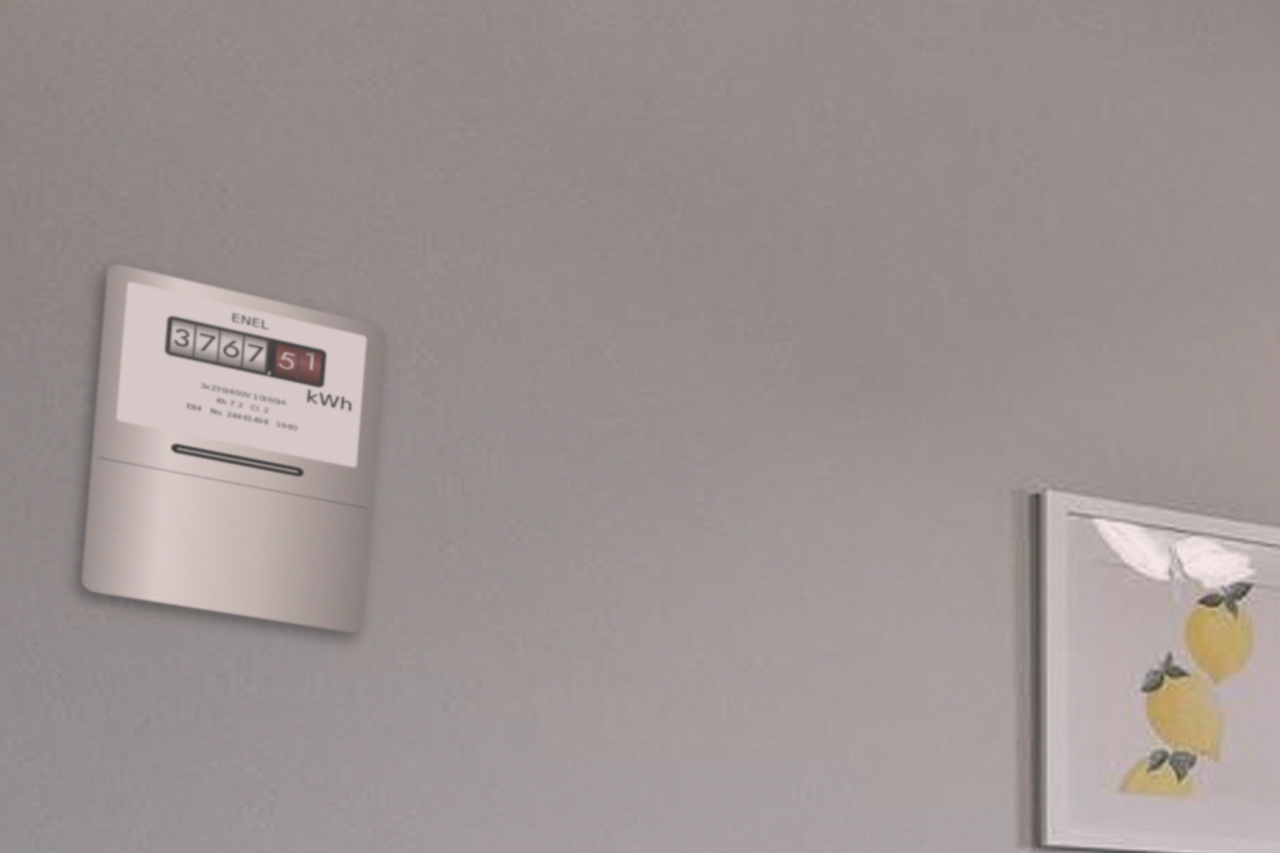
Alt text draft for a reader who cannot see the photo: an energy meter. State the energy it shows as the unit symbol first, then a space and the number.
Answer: kWh 3767.51
